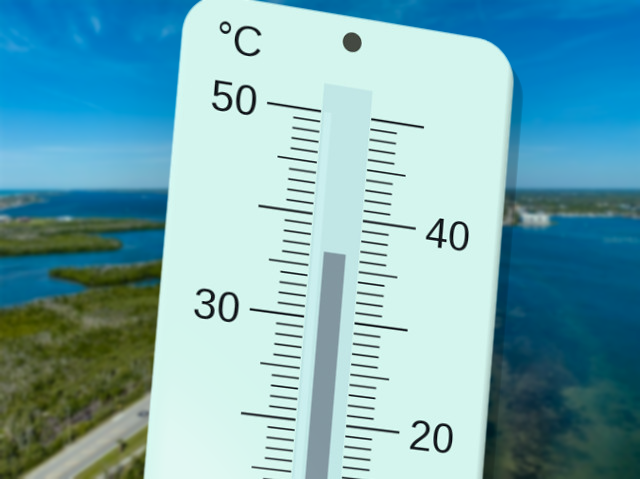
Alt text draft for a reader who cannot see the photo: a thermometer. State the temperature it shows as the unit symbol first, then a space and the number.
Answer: °C 36.5
